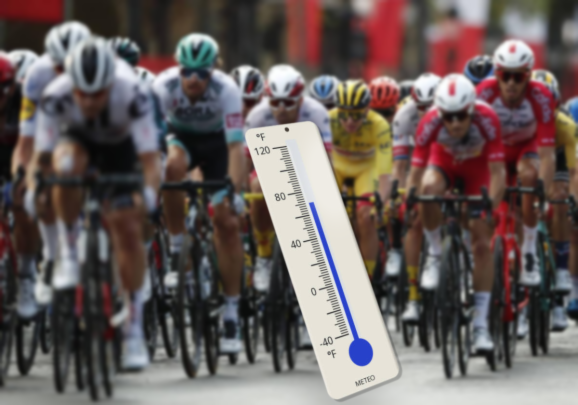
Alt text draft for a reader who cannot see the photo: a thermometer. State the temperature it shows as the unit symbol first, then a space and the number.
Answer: °F 70
